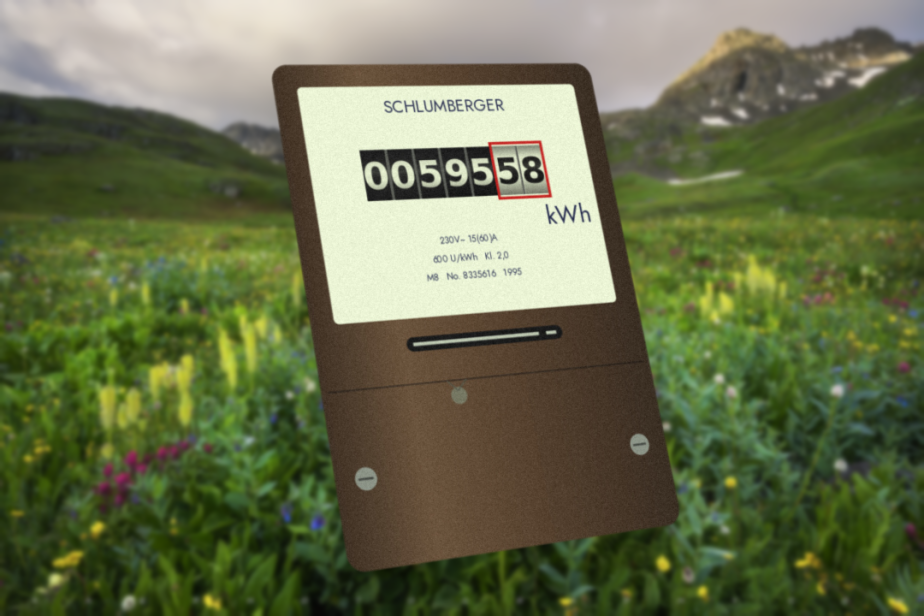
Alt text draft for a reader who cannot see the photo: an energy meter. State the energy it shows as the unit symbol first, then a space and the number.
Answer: kWh 595.58
